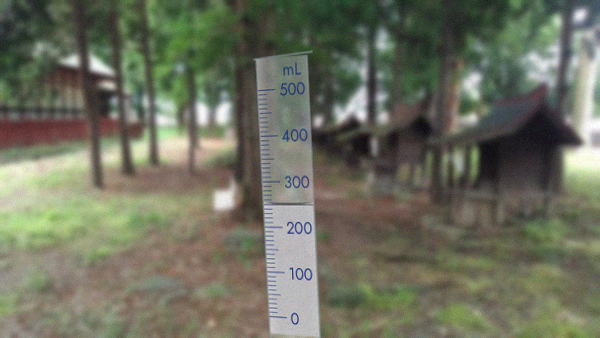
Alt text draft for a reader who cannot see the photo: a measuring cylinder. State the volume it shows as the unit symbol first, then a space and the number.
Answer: mL 250
